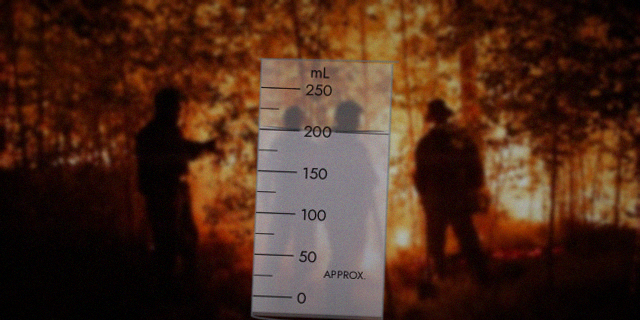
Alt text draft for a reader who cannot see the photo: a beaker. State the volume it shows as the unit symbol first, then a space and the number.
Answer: mL 200
